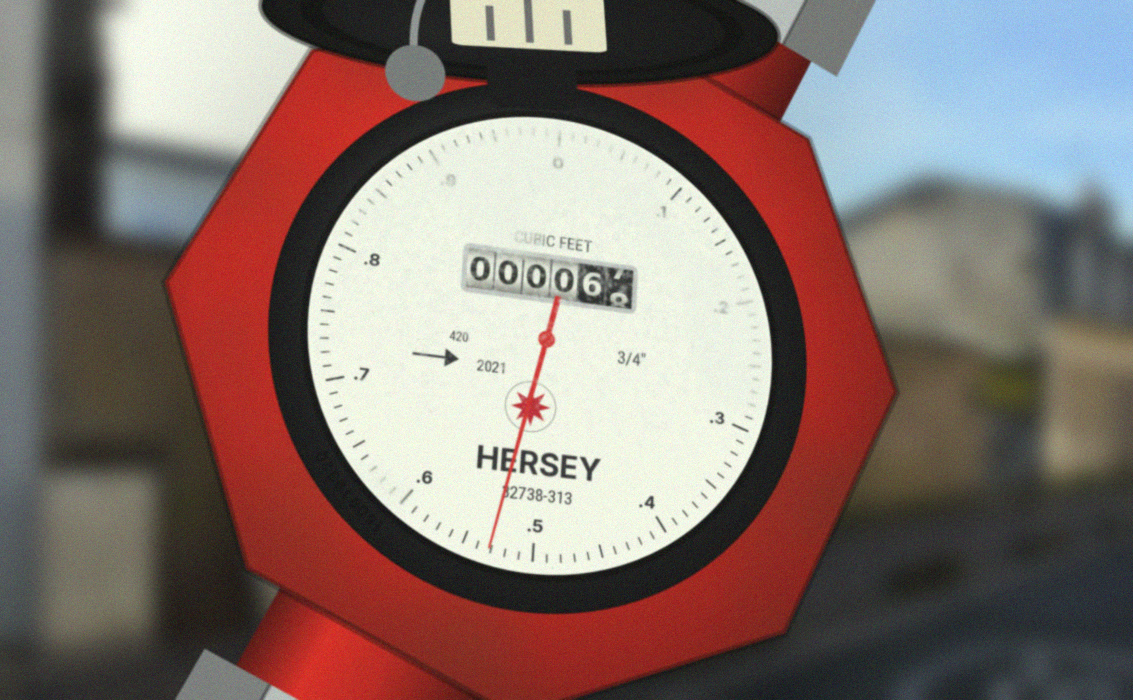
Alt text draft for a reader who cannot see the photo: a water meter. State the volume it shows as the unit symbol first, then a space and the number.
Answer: ft³ 67.53
